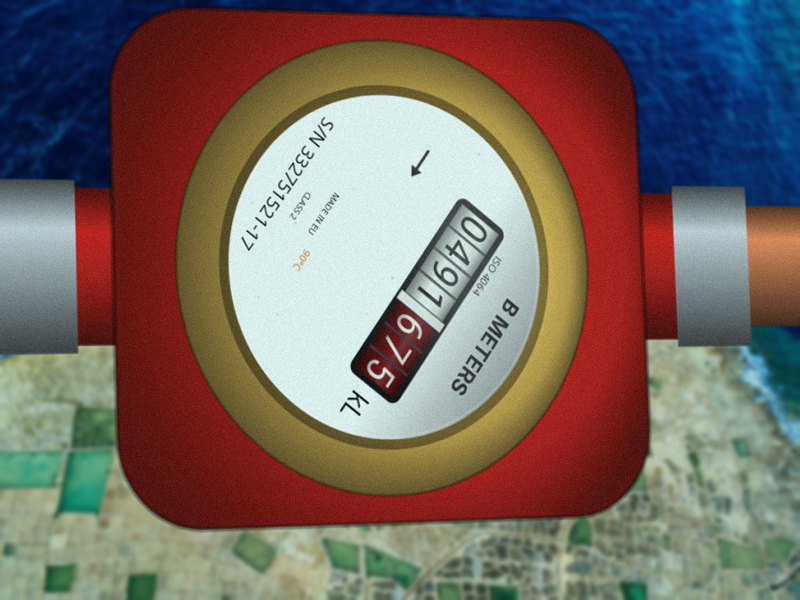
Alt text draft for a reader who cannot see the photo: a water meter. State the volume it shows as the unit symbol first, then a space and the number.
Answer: kL 491.675
